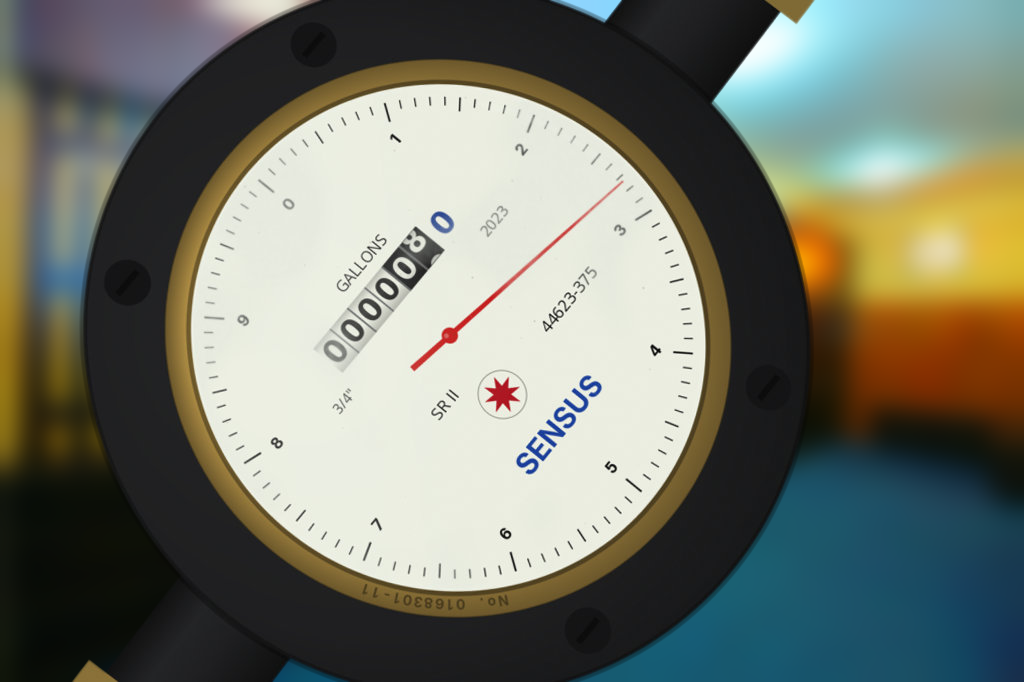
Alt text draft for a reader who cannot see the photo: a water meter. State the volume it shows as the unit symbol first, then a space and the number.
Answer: gal 82.7
